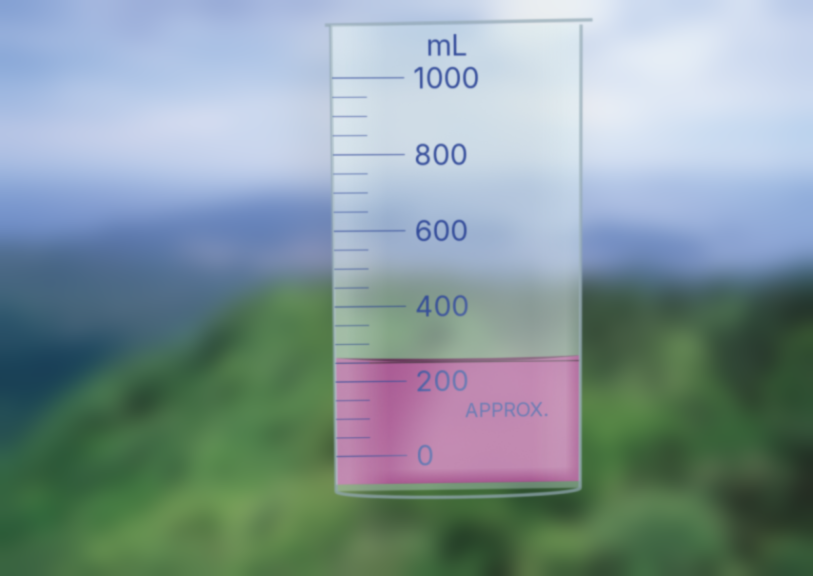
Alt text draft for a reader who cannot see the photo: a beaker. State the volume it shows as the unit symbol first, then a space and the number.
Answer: mL 250
